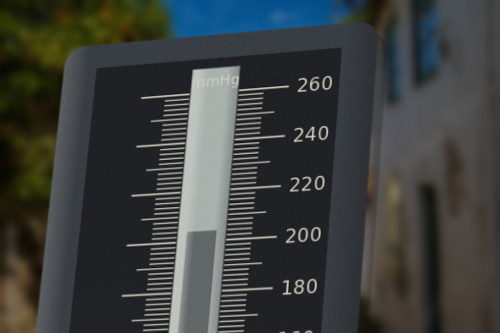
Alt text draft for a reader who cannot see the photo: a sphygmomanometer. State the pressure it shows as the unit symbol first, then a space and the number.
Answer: mmHg 204
